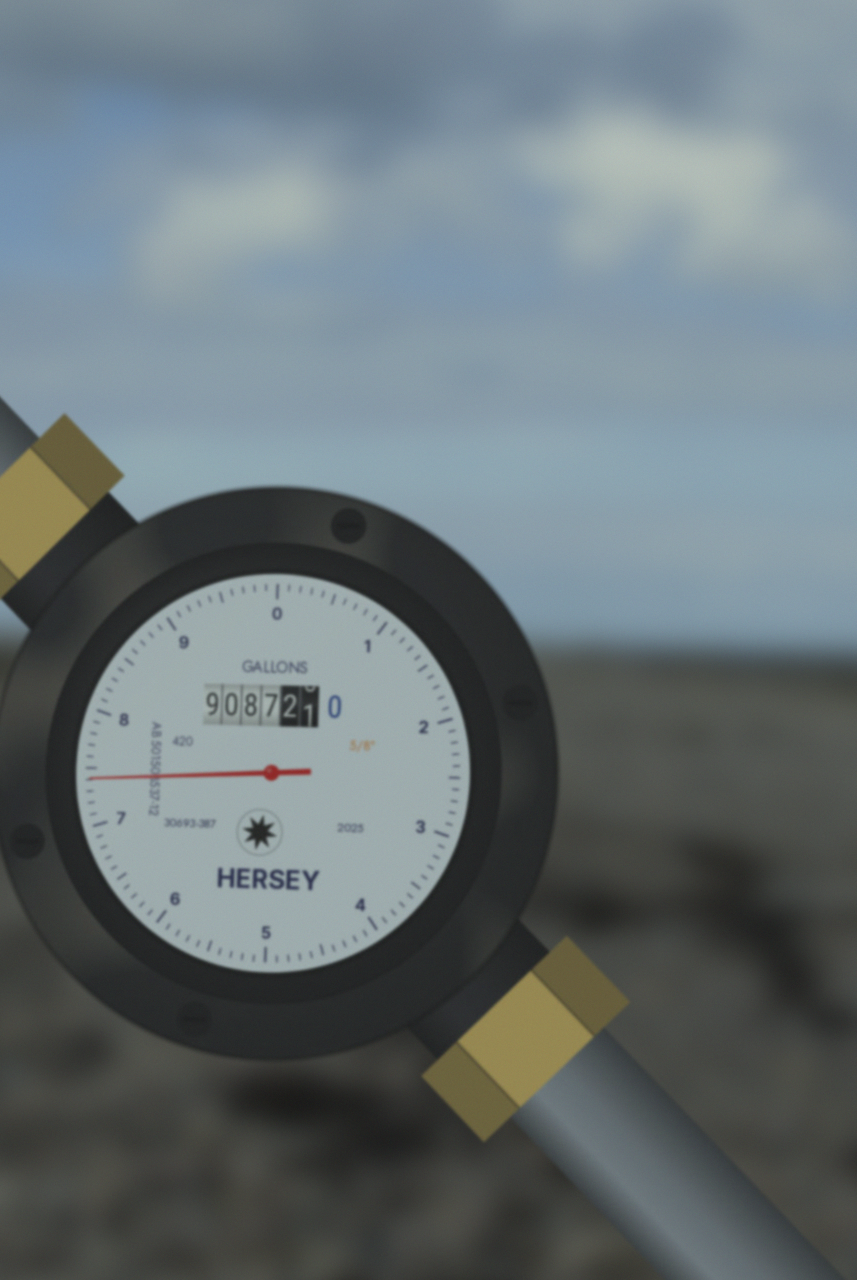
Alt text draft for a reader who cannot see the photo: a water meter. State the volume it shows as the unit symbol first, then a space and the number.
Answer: gal 9087207.4
